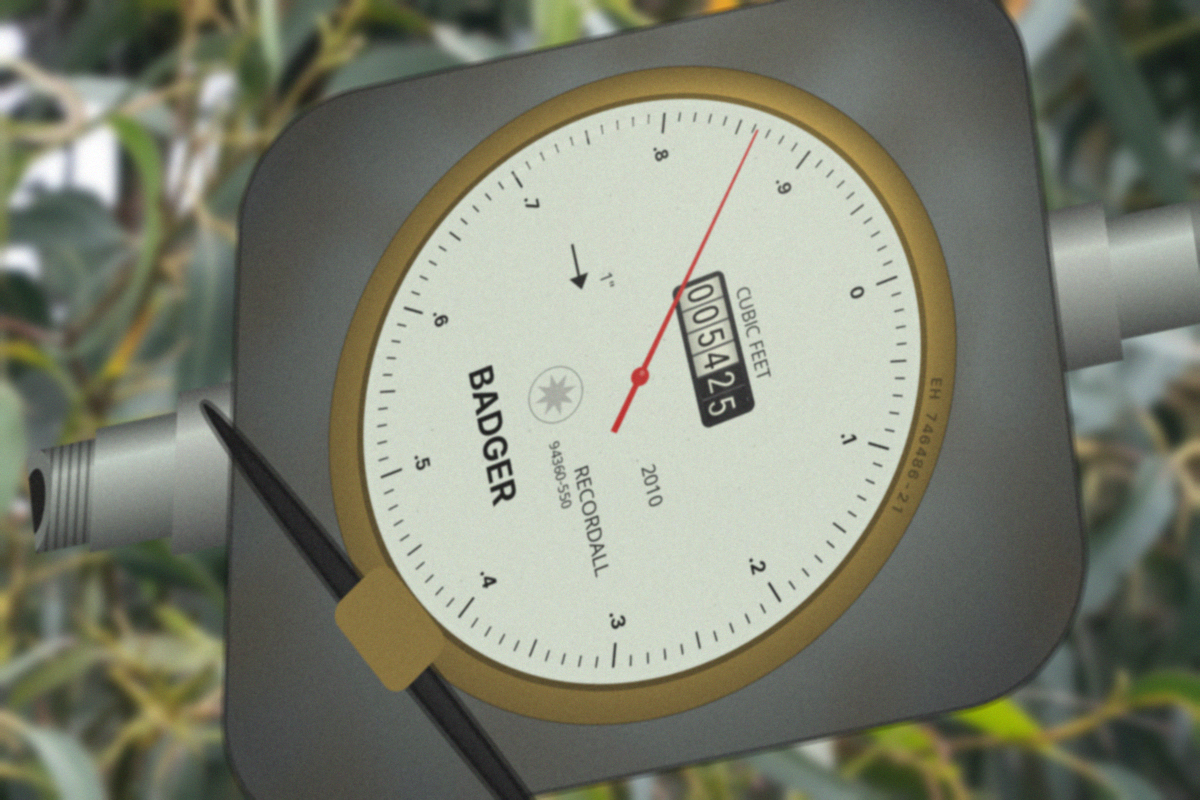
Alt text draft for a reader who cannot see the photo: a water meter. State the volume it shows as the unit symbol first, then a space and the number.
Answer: ft³ 5424.86
